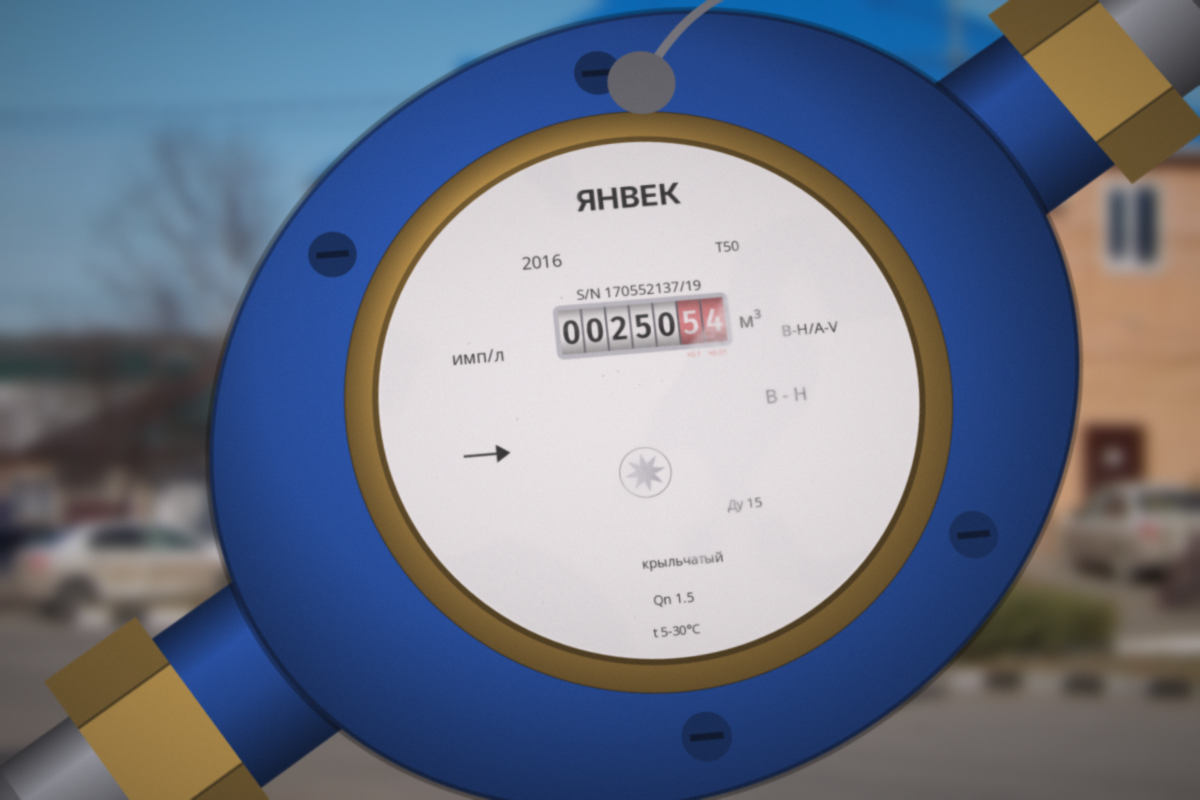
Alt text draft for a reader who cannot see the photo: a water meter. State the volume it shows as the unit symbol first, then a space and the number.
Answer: m³ 250.54
